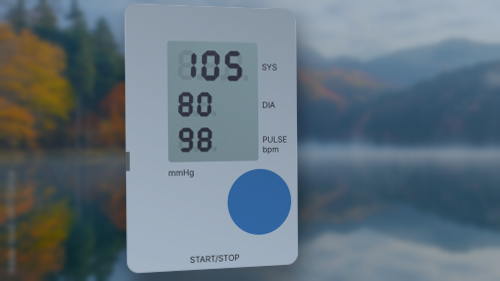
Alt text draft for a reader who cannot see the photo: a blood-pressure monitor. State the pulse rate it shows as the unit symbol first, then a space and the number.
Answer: bpm 98
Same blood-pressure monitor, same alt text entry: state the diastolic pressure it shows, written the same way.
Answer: mmHg 80
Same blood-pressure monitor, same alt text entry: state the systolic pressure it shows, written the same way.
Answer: mmHg 105
